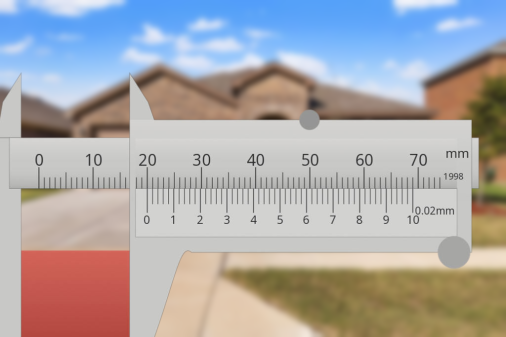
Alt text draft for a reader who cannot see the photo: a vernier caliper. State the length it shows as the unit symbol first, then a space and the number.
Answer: mm 20.0
